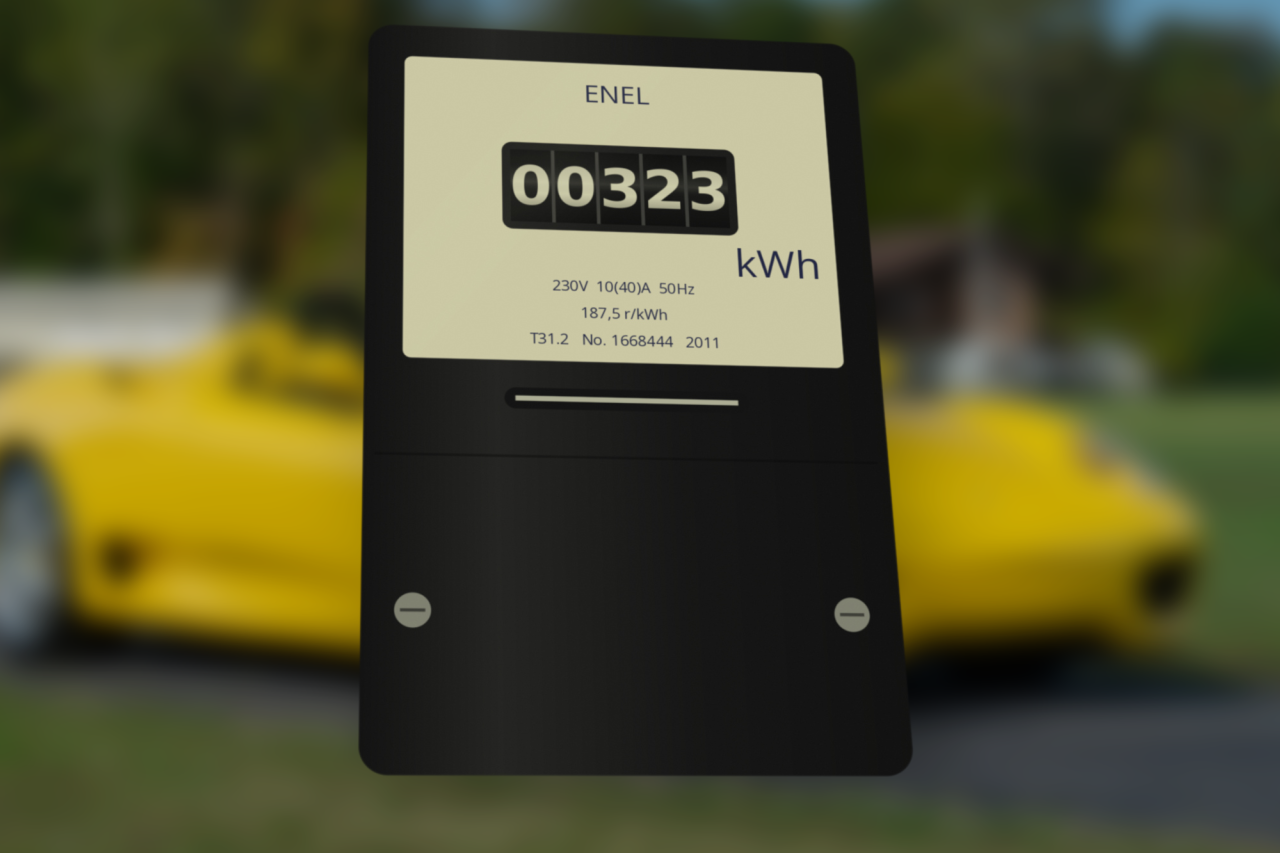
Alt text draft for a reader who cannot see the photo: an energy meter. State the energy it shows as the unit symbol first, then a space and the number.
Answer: kWh 323
